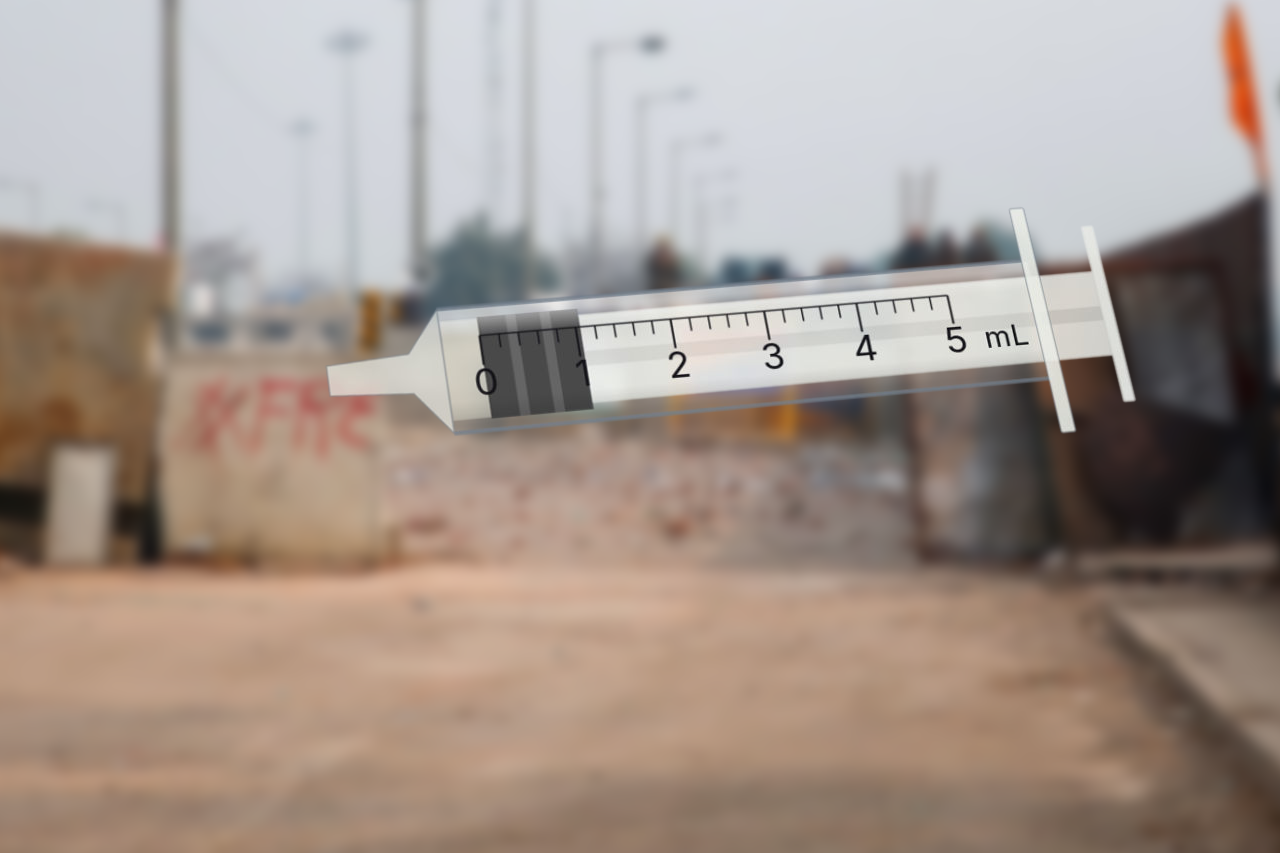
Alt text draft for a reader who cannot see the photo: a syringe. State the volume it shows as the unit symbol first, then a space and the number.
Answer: mL 0
